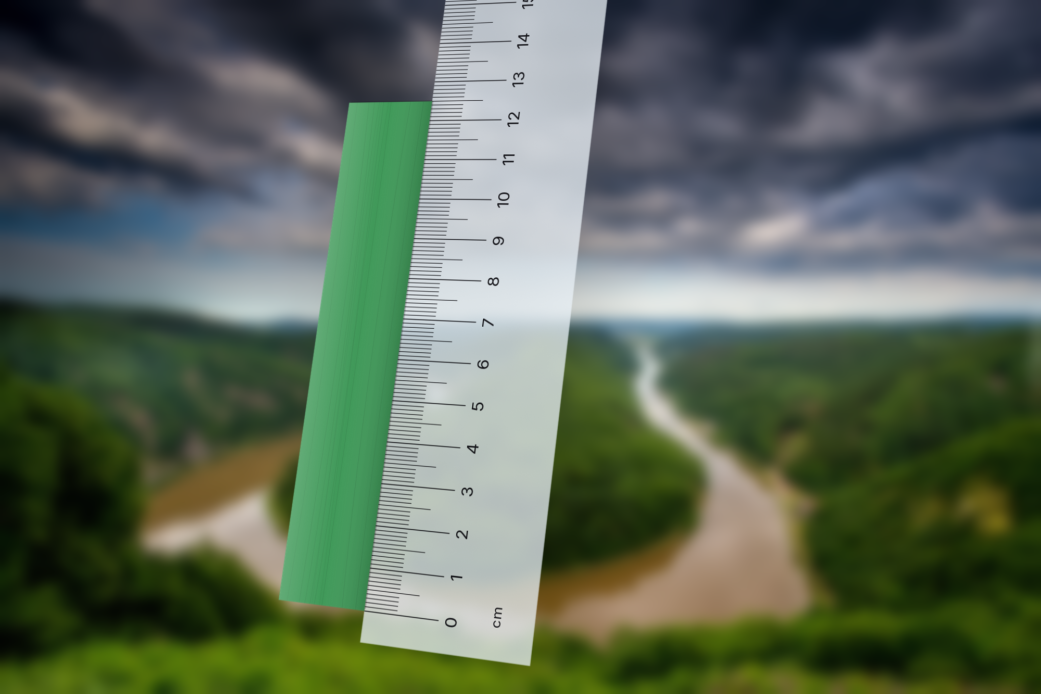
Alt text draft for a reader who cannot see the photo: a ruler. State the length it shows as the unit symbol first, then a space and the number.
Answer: cm 12.5
